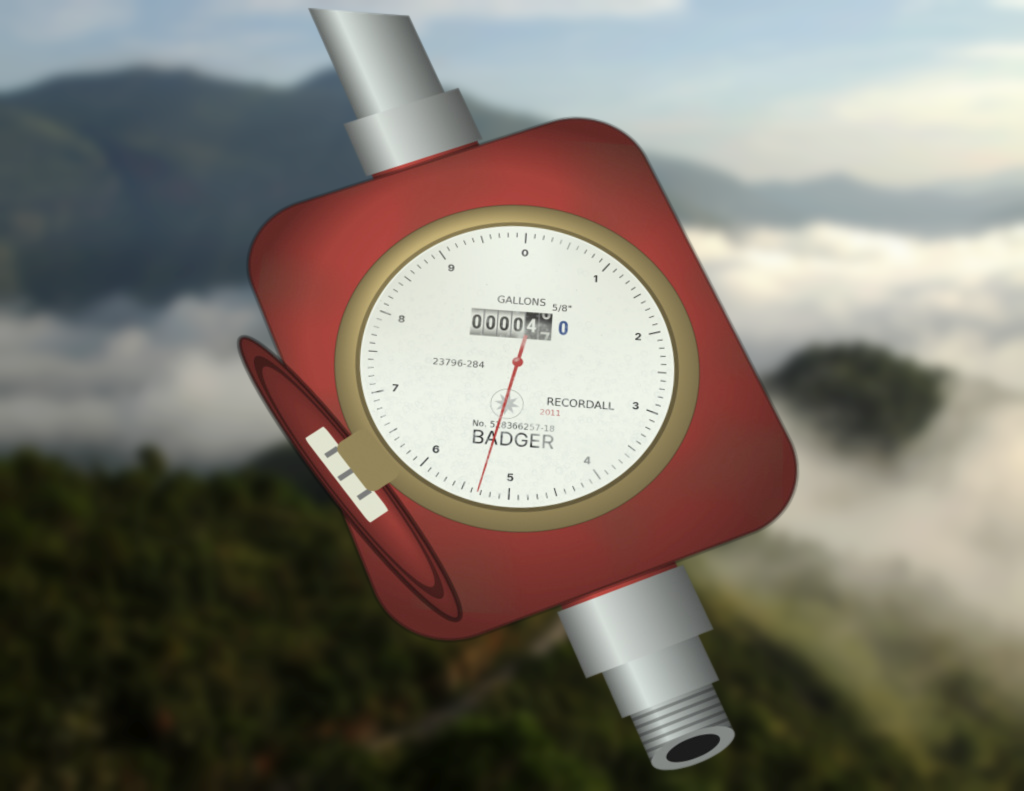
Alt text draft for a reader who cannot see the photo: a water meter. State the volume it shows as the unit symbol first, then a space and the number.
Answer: gal 465.3
